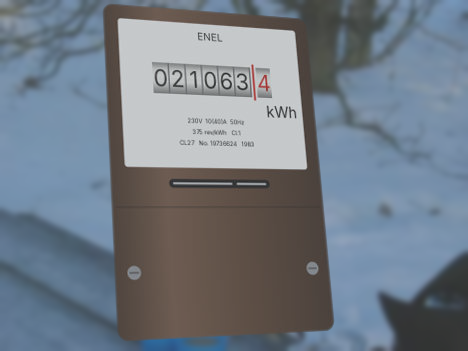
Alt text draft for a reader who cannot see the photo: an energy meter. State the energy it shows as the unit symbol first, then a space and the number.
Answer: kWh 21063.4
